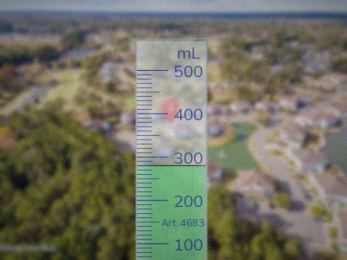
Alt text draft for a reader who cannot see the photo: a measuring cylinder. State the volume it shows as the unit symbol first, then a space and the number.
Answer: mL 280
